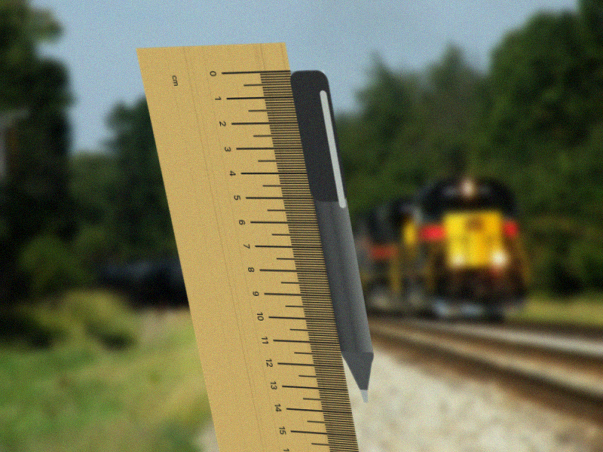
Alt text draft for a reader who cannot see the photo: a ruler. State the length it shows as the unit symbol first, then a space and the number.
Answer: cm 13.5
